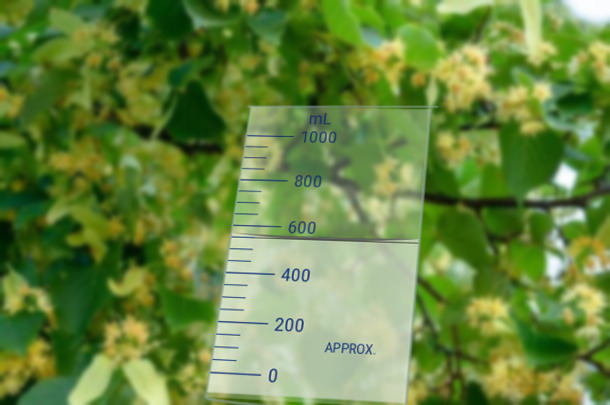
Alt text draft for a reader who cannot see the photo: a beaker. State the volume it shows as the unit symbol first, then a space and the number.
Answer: mL 550
